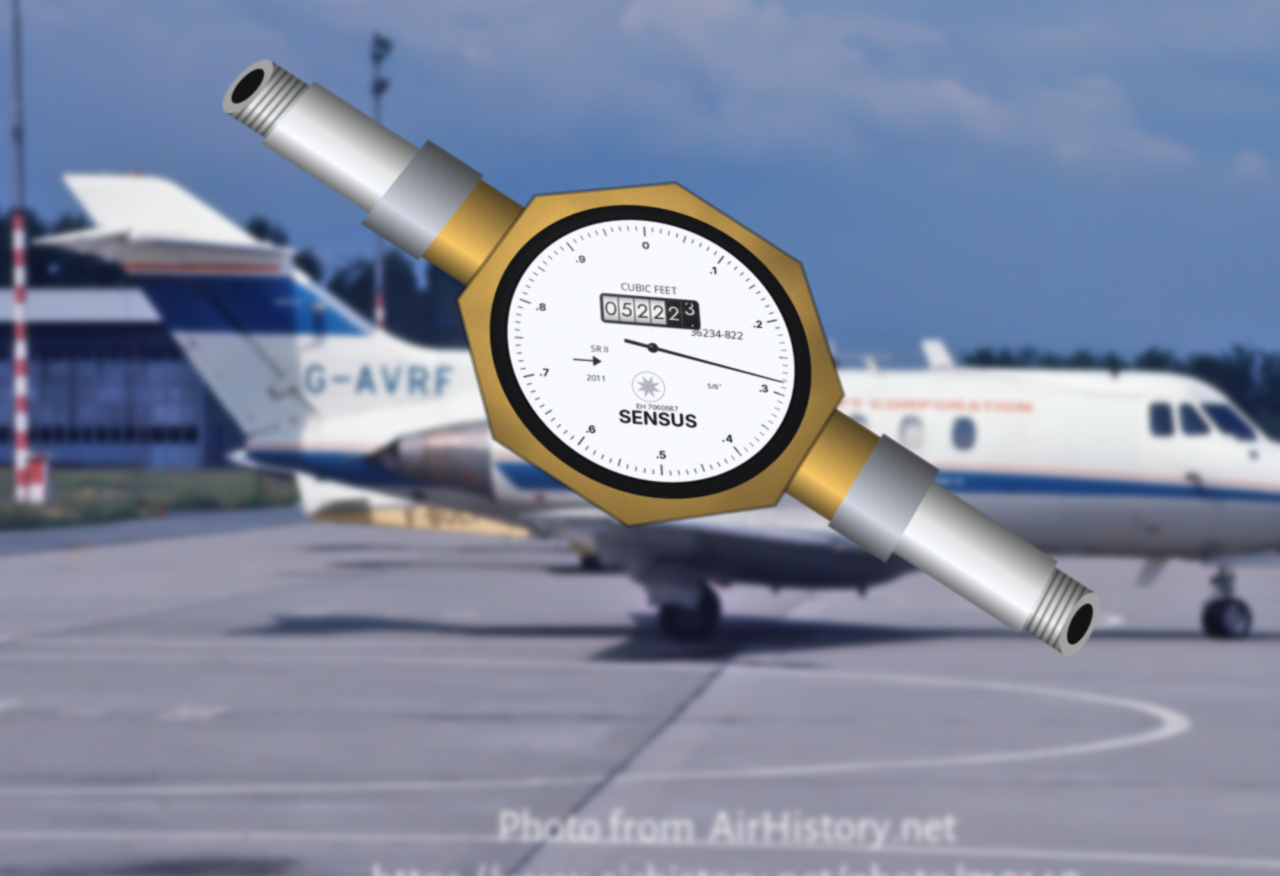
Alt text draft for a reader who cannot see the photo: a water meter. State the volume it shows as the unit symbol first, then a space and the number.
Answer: ft³ 52223.28
